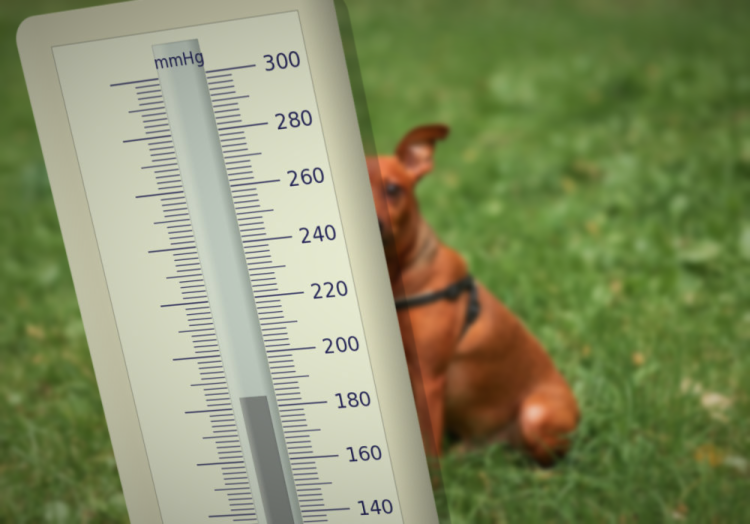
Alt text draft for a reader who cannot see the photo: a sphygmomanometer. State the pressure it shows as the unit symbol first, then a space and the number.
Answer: mmHg 184
